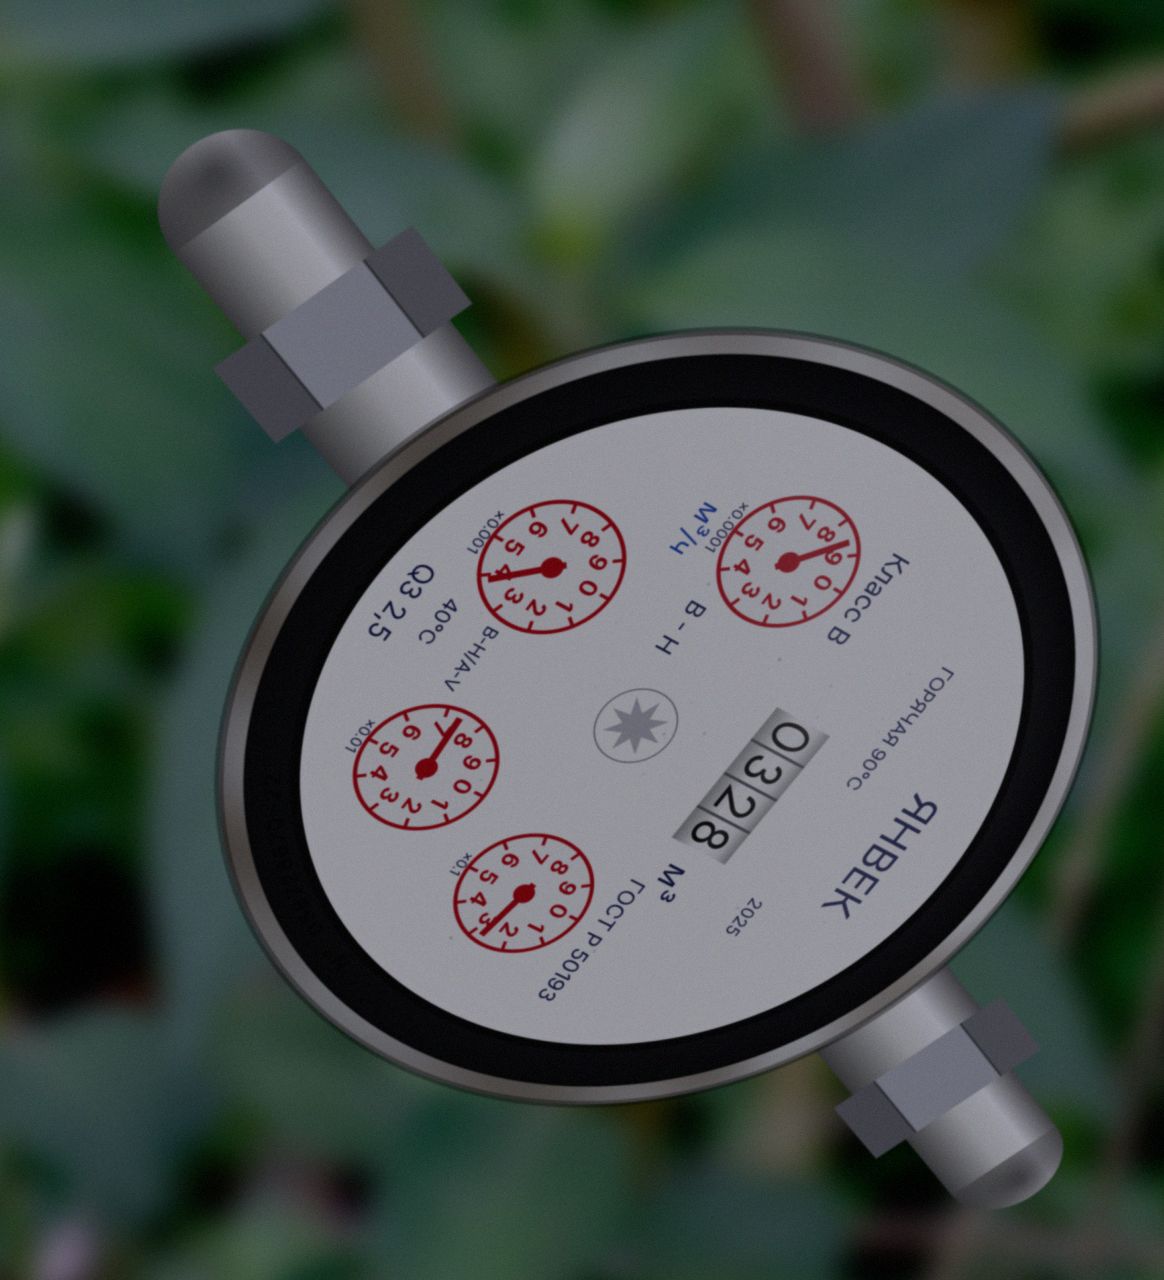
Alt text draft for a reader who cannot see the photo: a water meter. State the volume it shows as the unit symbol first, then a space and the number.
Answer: m³ 328.2738
